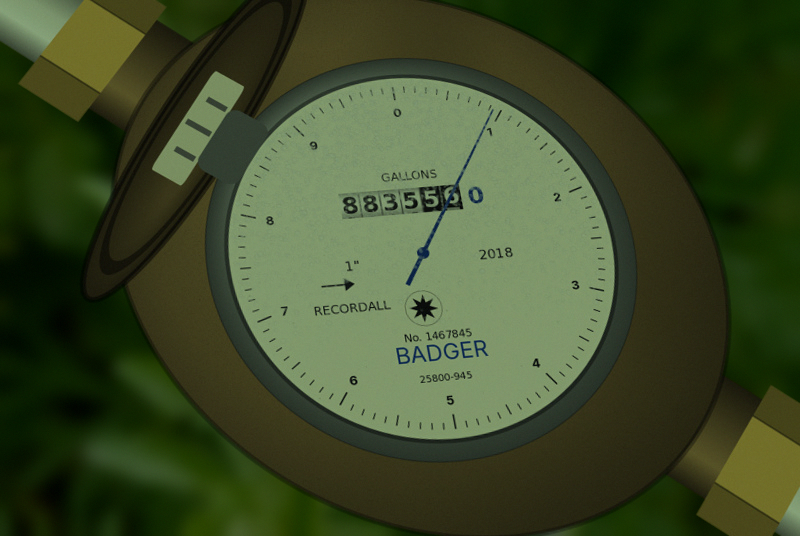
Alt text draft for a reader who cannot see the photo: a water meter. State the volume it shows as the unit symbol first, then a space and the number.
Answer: gal 8835560.9
